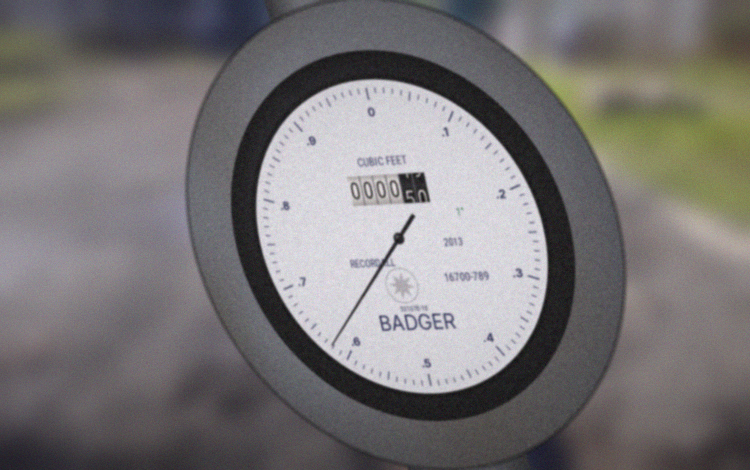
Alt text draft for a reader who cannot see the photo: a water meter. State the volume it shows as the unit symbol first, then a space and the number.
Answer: ft³ 49.62
